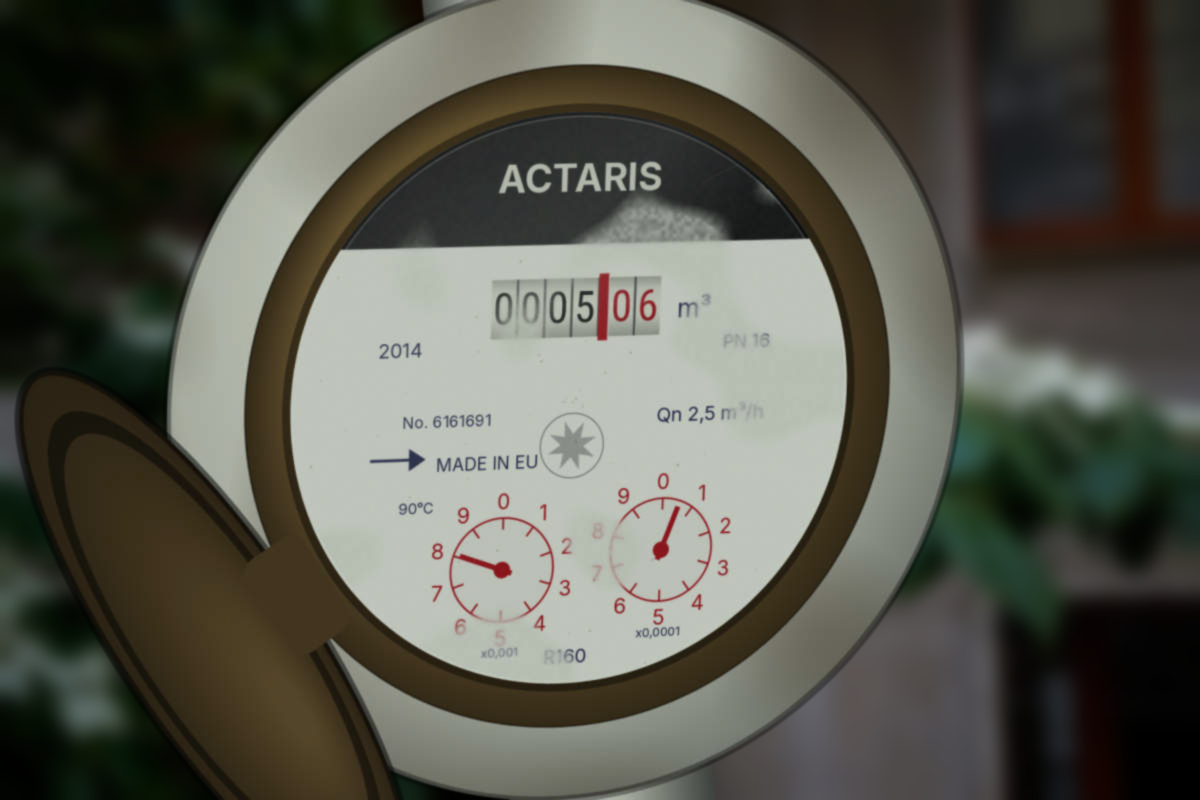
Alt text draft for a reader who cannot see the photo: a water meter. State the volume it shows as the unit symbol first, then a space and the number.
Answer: m³ 5.0680
